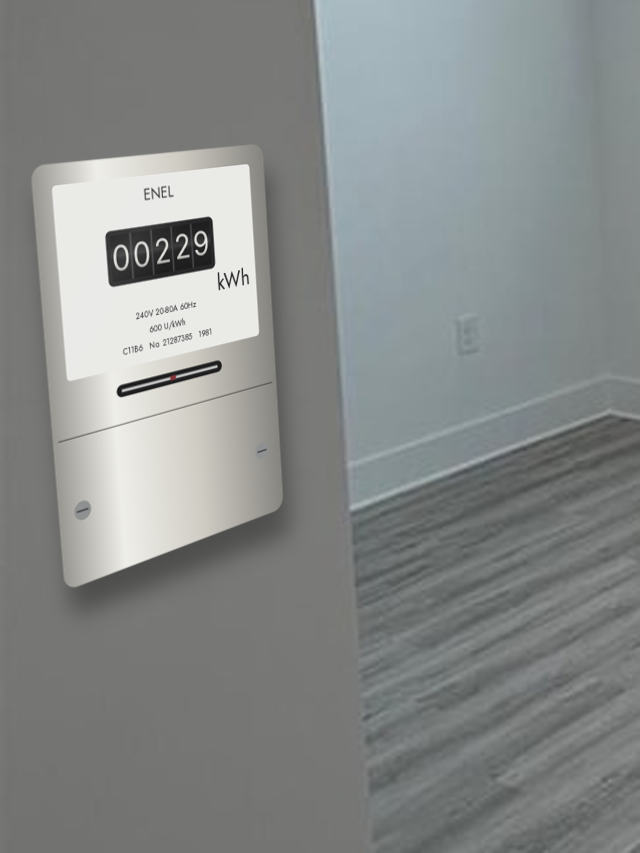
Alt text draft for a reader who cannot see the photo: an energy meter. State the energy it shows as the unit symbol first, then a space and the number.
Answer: kWh 229
